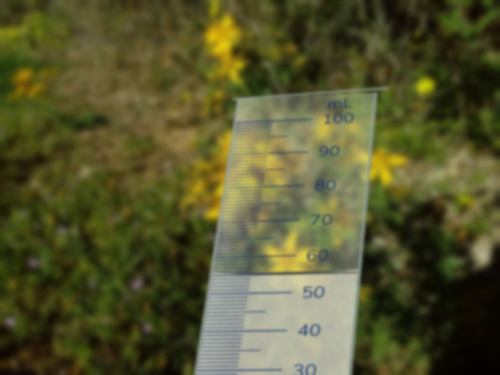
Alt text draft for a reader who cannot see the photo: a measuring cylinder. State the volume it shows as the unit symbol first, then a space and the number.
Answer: mL 55
